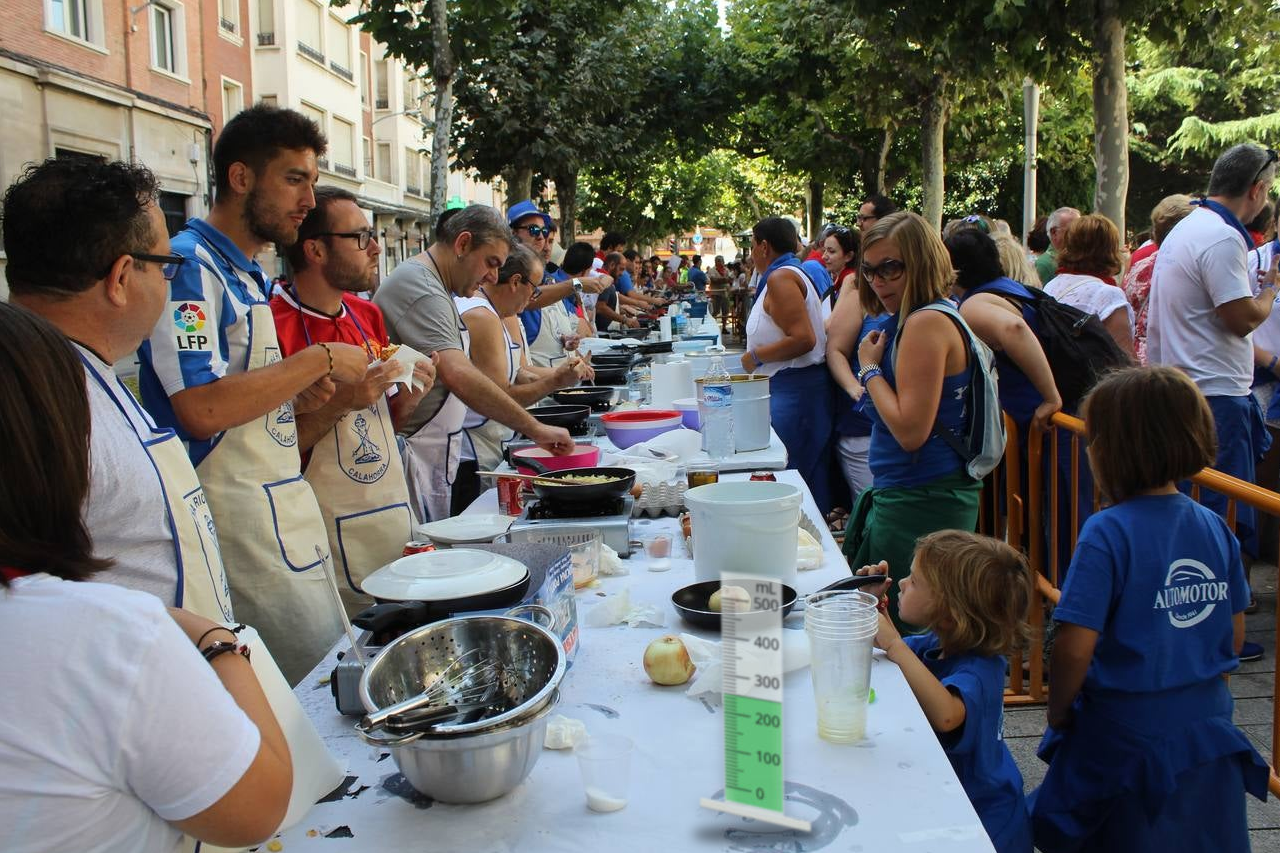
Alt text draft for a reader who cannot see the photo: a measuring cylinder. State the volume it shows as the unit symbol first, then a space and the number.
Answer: mL 250
